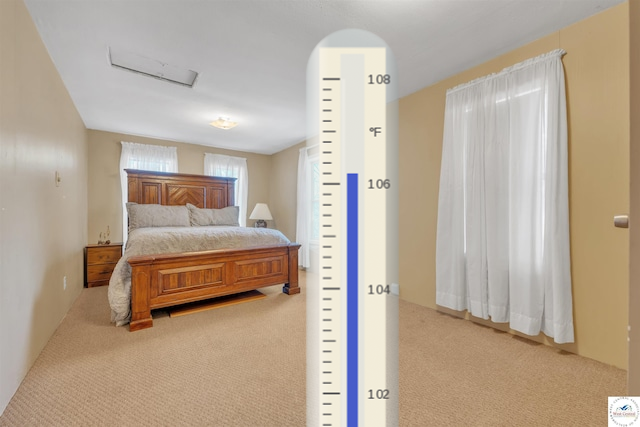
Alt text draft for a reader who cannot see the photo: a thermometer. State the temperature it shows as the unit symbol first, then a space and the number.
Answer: °F 106.2
